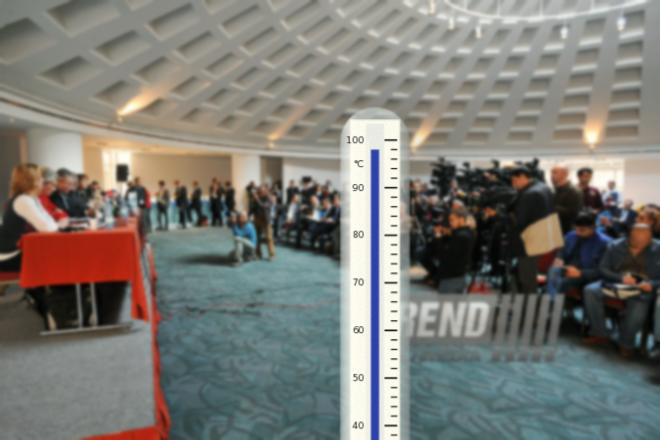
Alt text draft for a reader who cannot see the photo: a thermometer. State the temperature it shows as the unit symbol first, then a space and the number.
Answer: °C 98
